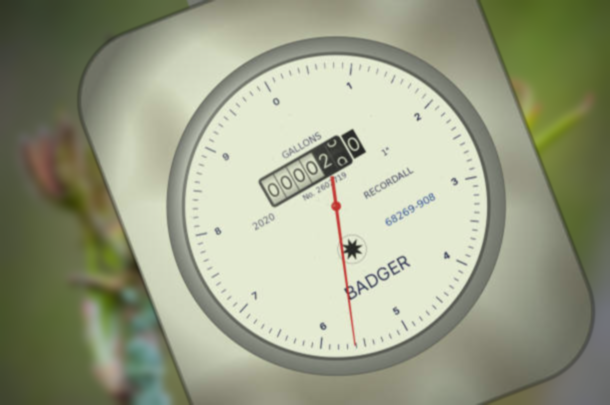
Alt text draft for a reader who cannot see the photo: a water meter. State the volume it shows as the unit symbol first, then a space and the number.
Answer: gal 285.6
